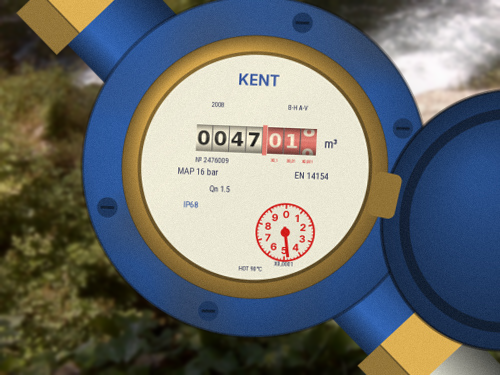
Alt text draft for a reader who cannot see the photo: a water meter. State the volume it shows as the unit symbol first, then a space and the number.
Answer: m³ 47.0184
